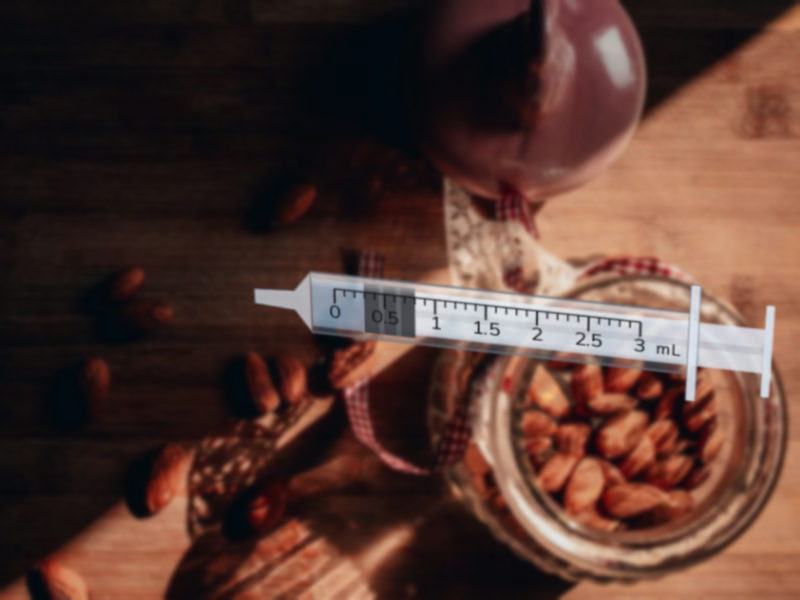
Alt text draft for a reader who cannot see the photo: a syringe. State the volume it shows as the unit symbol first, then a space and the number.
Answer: mL 0.3
